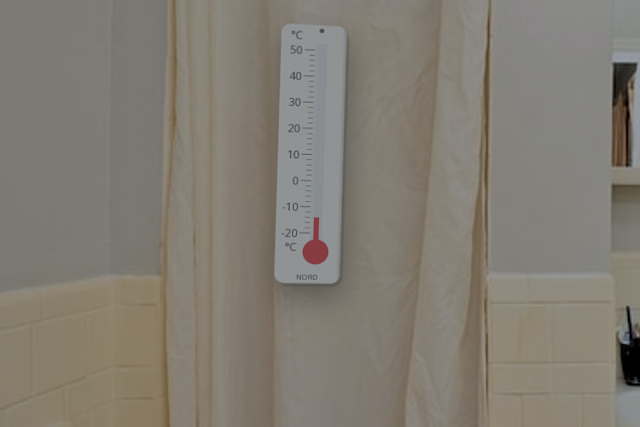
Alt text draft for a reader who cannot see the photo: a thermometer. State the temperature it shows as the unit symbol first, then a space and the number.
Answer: °C -14
